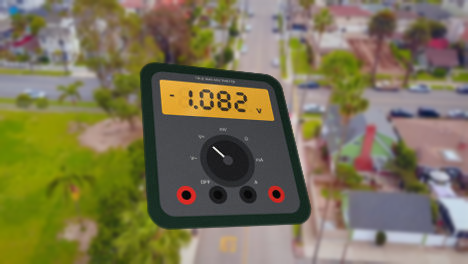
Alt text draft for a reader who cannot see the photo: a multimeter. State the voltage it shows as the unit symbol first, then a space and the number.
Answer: V -1.082
